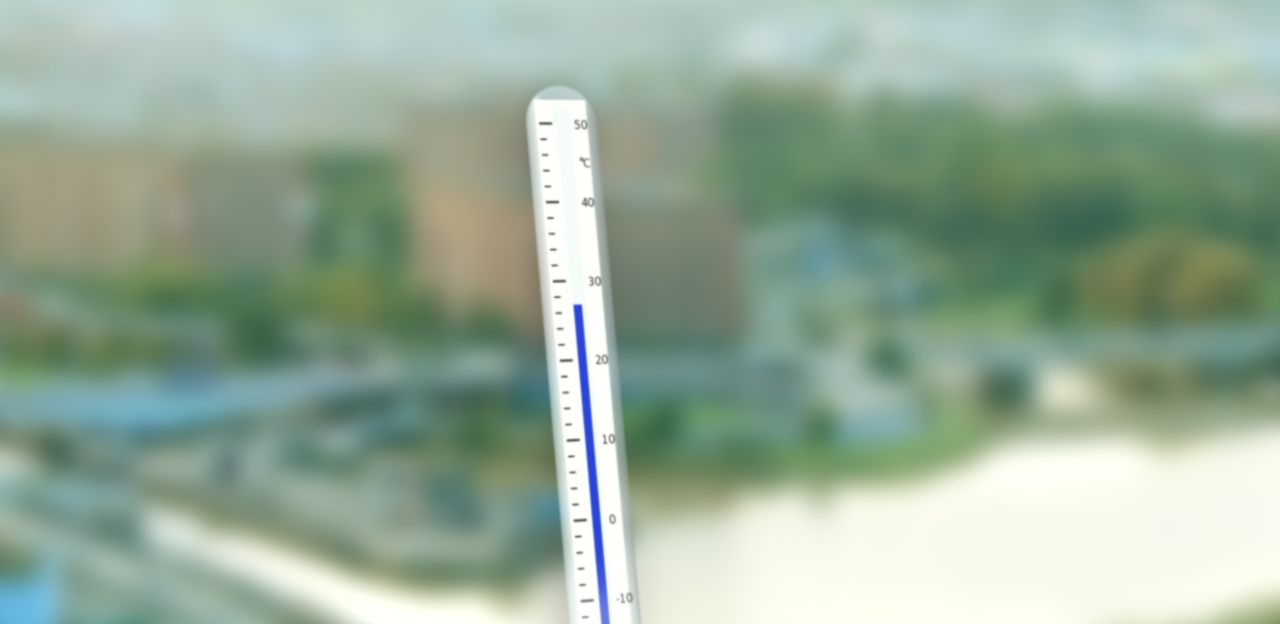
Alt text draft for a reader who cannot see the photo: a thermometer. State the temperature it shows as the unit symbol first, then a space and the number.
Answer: °C 27
